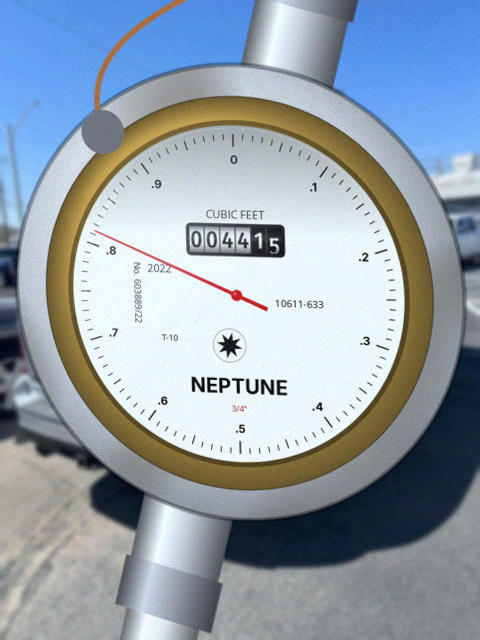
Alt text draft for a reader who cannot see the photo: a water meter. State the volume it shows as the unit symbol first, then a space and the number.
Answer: ft³ 4414.81
